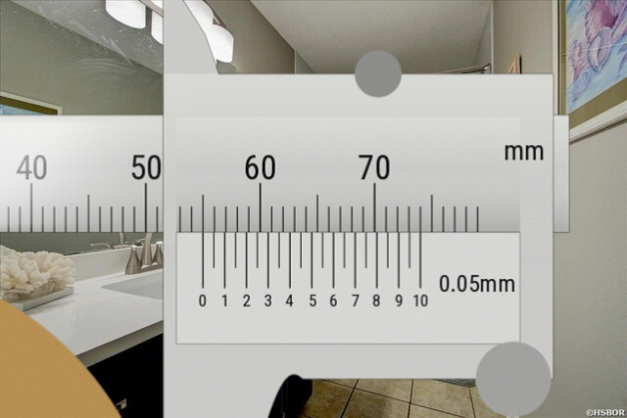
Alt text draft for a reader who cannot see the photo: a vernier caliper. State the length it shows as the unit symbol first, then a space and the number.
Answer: mm 55.0
